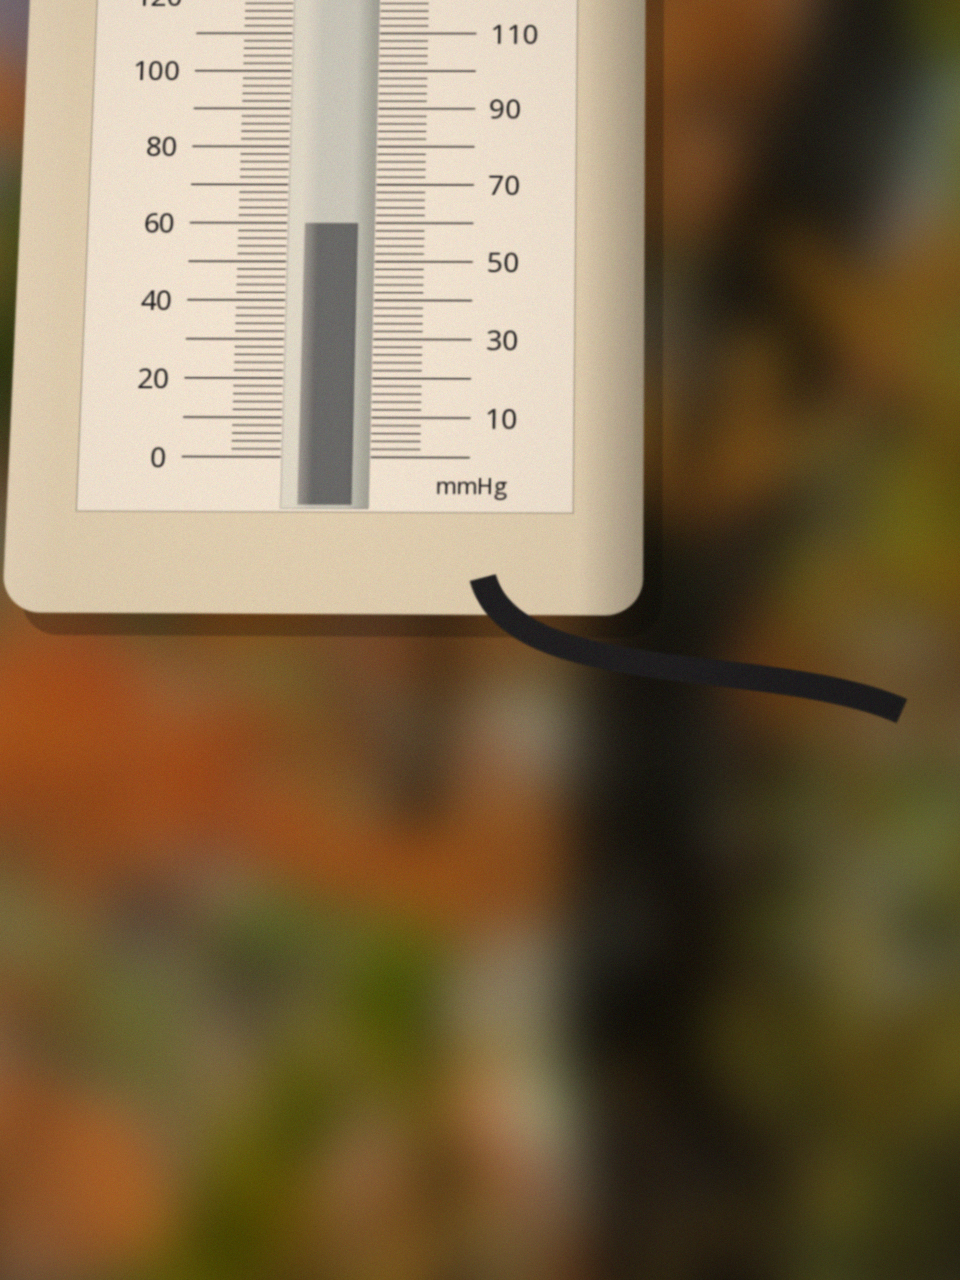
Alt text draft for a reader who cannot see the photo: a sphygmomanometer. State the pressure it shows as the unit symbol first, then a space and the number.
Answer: mmHg 60
